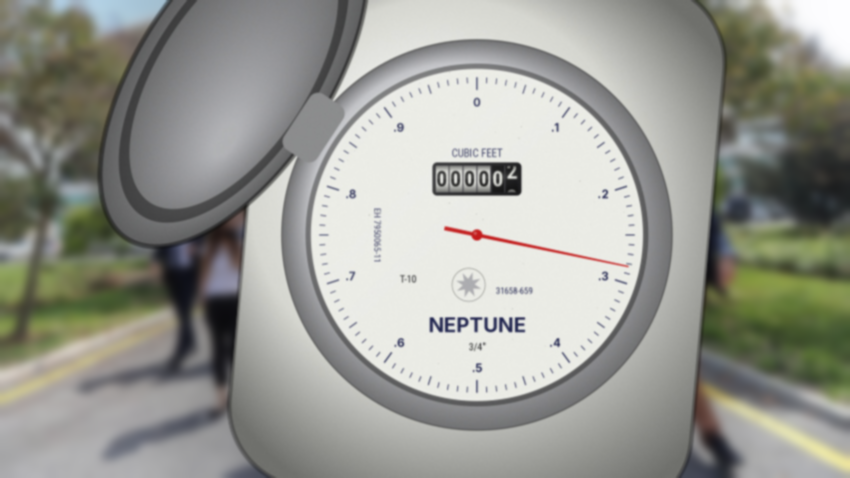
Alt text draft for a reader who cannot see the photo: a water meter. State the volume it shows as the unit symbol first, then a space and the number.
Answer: ft³ 2.28
